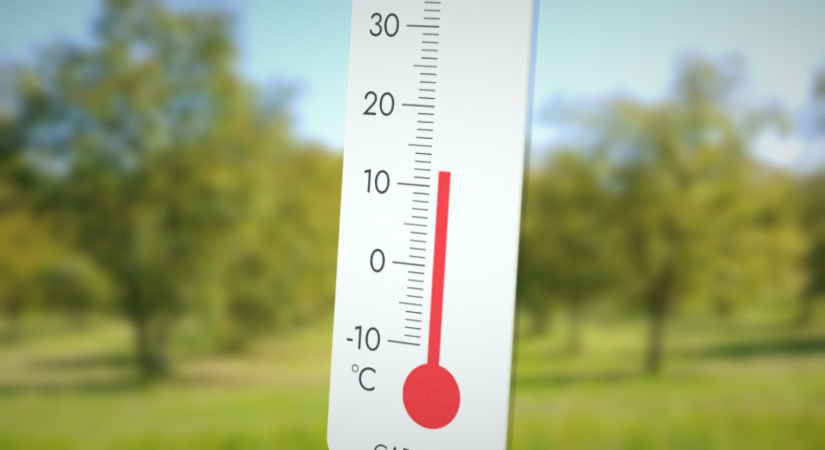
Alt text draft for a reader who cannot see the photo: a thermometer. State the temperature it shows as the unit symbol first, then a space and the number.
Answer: °C 12
